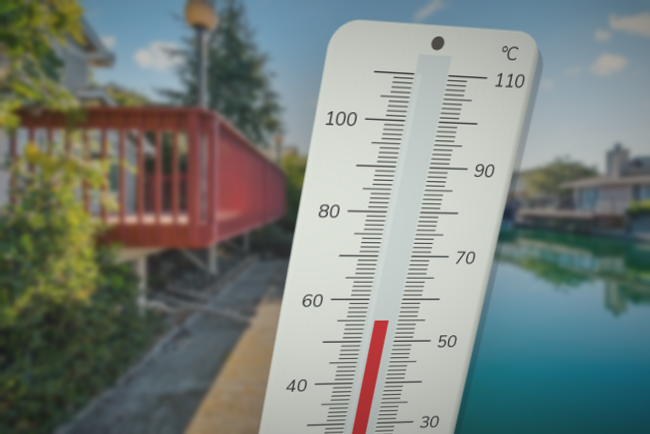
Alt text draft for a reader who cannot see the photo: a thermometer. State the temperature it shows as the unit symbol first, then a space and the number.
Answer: °C 55
